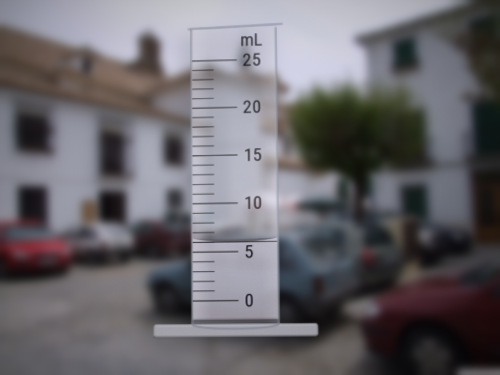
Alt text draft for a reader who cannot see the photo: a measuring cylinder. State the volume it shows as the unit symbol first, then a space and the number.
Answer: mL 6
